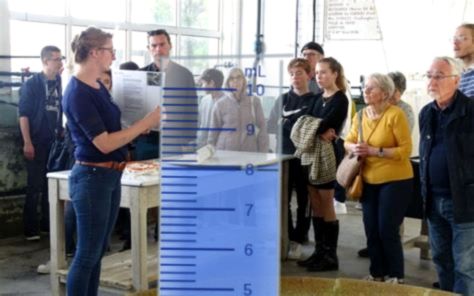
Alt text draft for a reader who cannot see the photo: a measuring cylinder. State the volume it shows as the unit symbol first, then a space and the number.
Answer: mL 8
